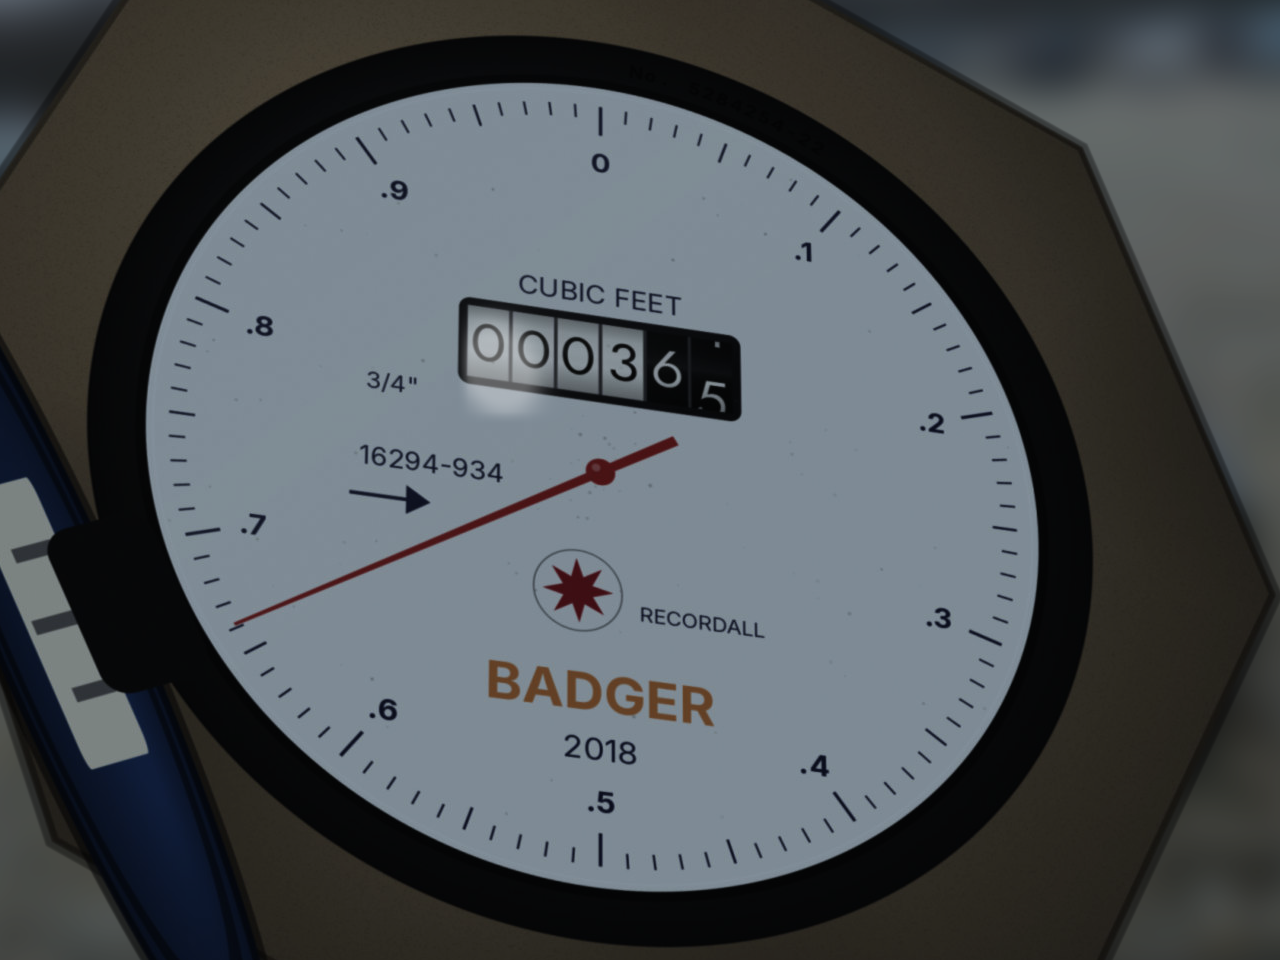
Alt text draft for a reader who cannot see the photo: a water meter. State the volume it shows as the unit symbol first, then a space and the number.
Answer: ft³ 364.66
